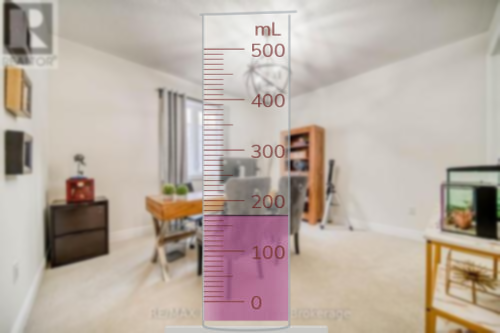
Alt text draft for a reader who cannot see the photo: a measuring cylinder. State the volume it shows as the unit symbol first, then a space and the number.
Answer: mL 170
